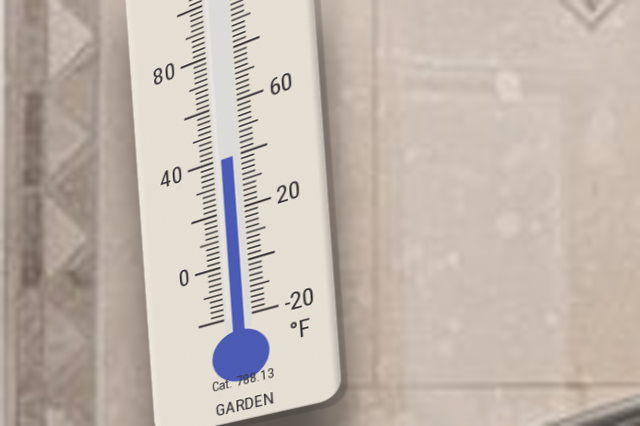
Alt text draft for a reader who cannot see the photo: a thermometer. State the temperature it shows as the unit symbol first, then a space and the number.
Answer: °F 40
